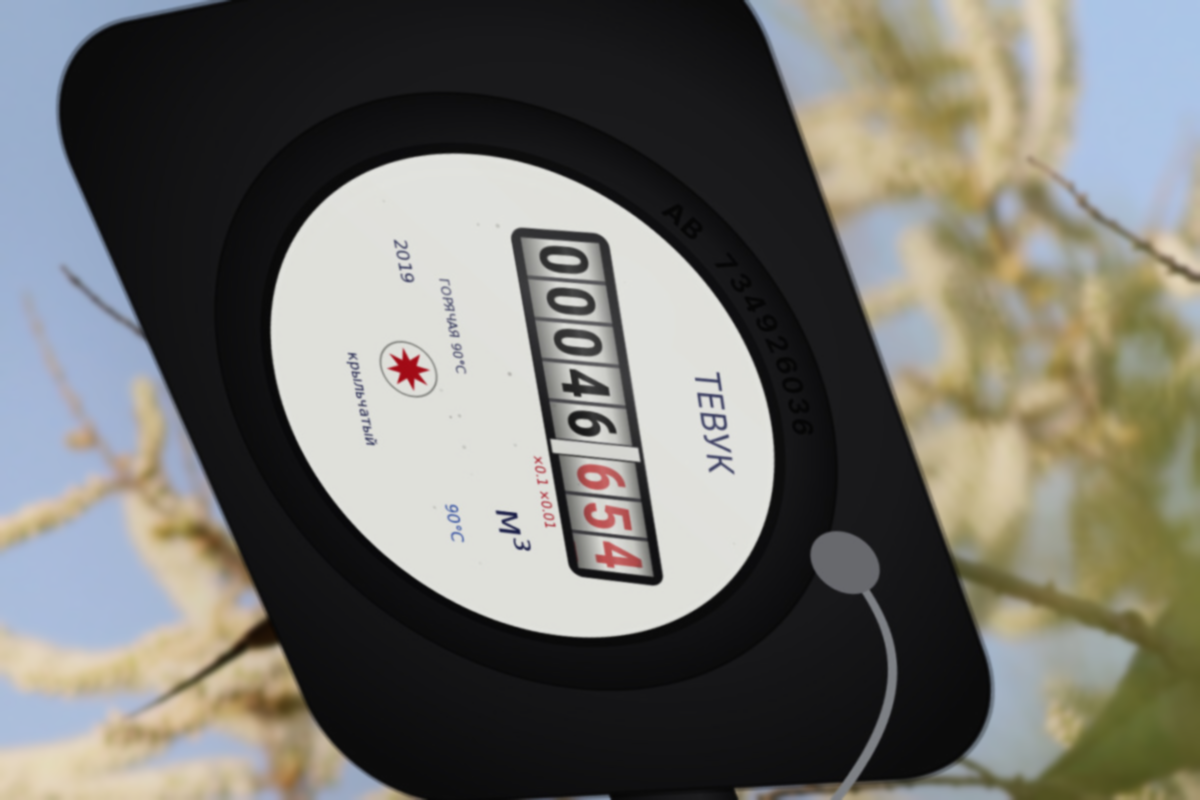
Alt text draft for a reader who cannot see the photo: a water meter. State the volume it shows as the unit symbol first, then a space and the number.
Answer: m³ 46.654
